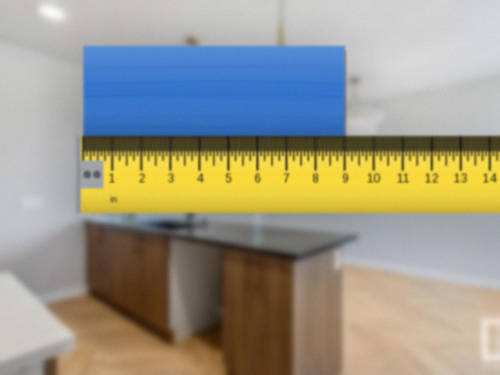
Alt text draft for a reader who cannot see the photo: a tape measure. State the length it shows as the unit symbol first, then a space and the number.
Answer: in 9
